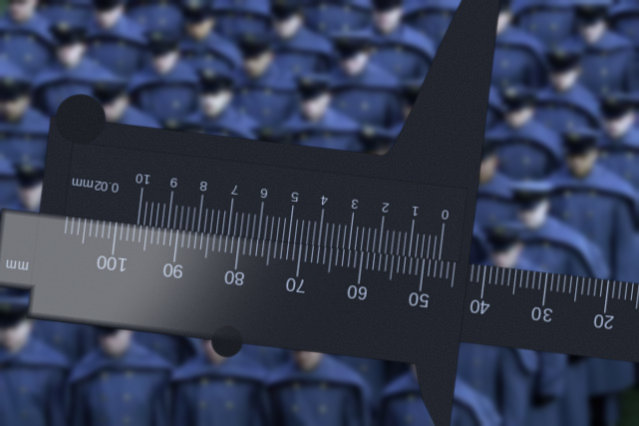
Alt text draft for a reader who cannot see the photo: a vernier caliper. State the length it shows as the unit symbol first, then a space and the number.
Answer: mm 47.5
